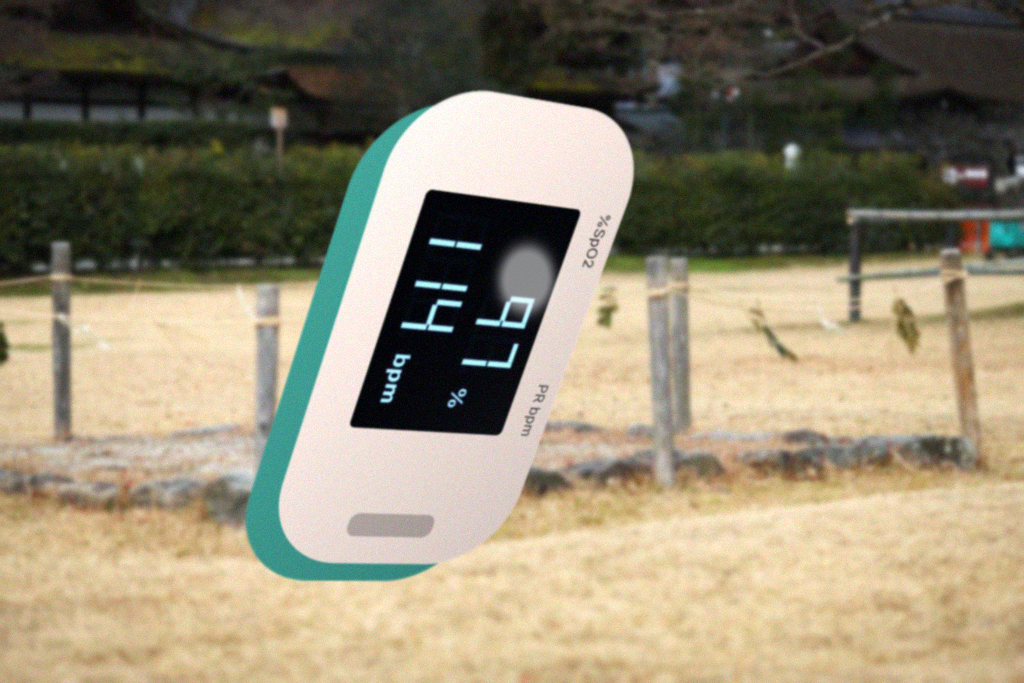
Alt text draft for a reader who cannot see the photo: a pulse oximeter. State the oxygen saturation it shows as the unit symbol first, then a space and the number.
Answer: % 97
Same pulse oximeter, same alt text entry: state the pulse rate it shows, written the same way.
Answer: bpm 114
